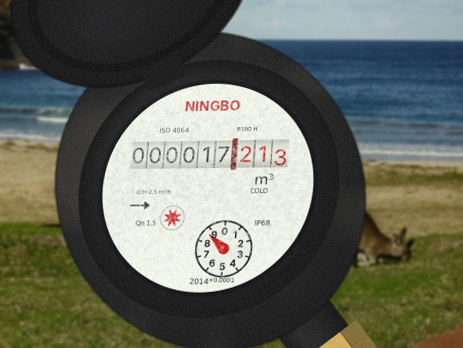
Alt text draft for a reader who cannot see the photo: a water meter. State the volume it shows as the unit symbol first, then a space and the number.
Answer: m³ 17.2128
